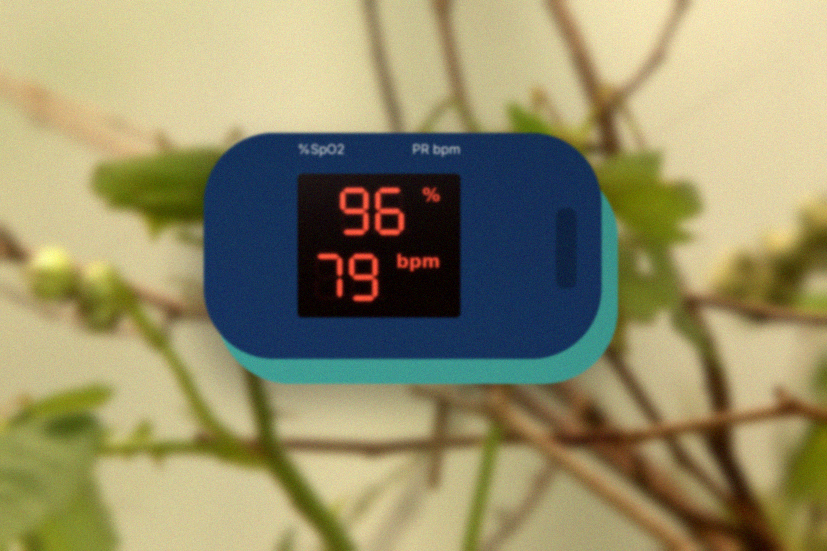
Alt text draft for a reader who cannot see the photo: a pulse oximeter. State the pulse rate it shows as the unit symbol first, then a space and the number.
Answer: bpm 79
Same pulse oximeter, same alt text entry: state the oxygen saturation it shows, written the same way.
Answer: % 96
